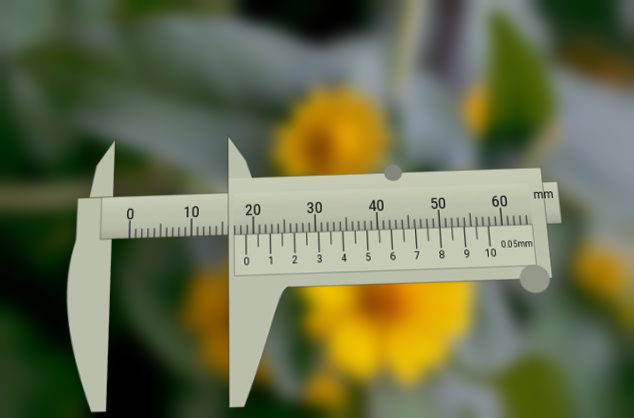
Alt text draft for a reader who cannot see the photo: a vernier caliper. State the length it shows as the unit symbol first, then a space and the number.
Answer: mm 18.8
